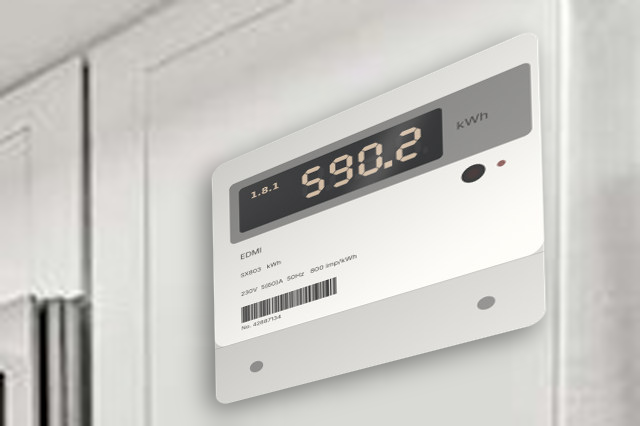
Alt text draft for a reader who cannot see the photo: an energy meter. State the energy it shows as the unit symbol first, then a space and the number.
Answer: kWh 590.2
